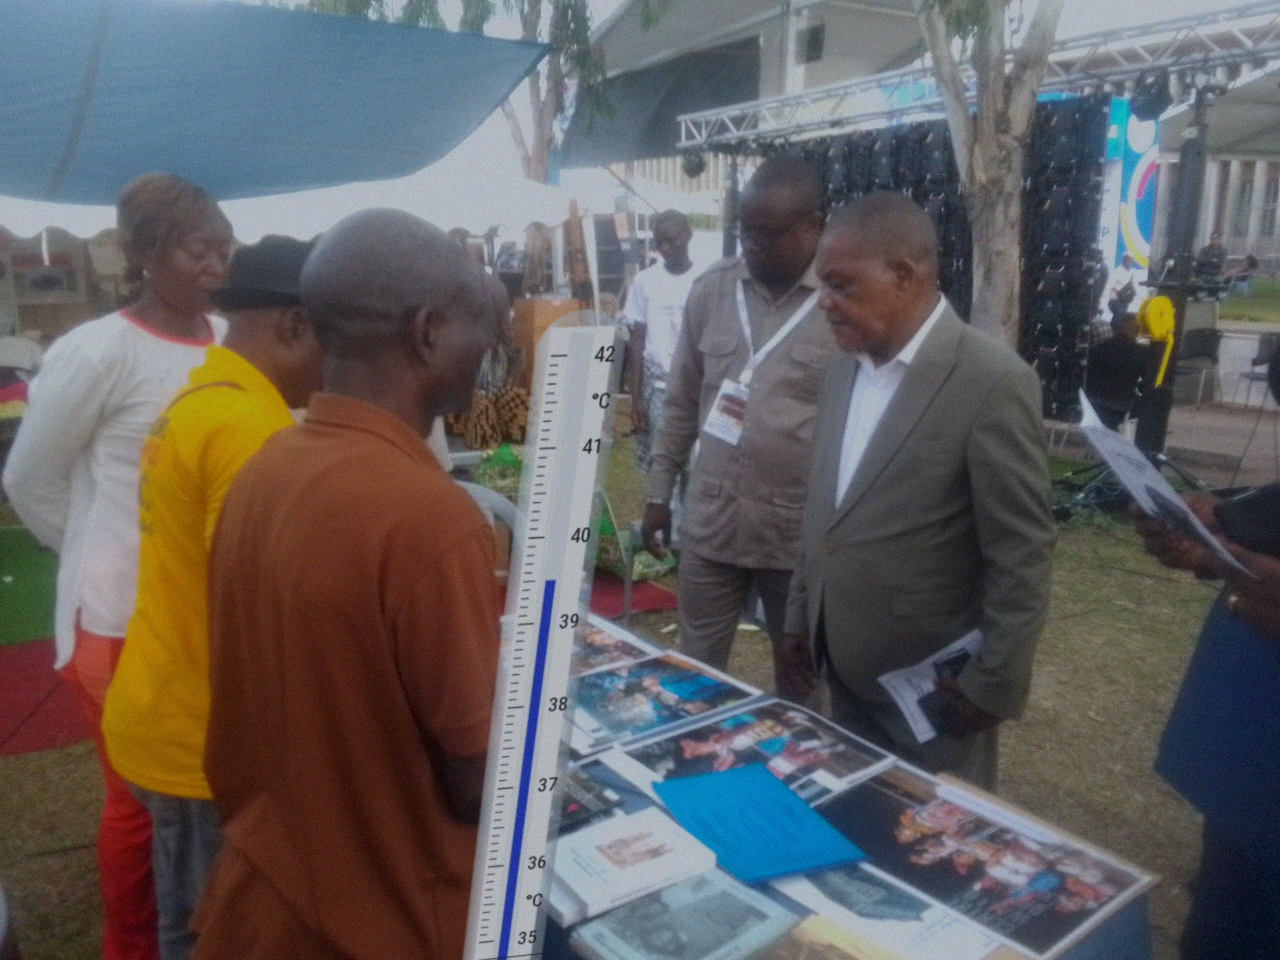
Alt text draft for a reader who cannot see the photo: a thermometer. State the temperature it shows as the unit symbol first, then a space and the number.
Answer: °C 39.5
